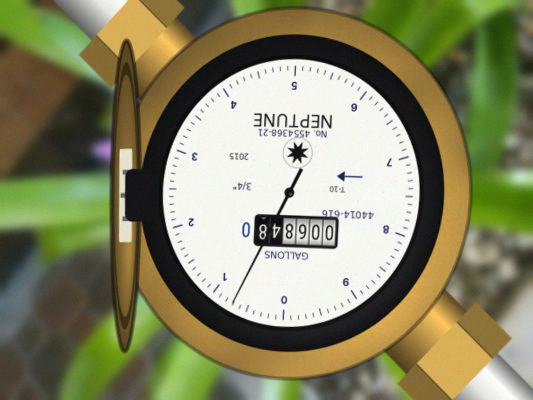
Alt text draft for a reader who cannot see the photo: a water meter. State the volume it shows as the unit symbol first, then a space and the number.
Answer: gal 68480.7
